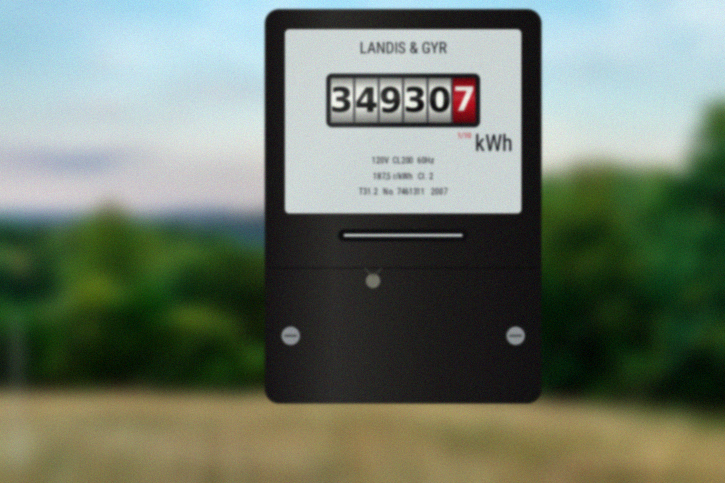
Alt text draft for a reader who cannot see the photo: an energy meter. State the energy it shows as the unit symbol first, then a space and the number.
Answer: kWh 34930.7
